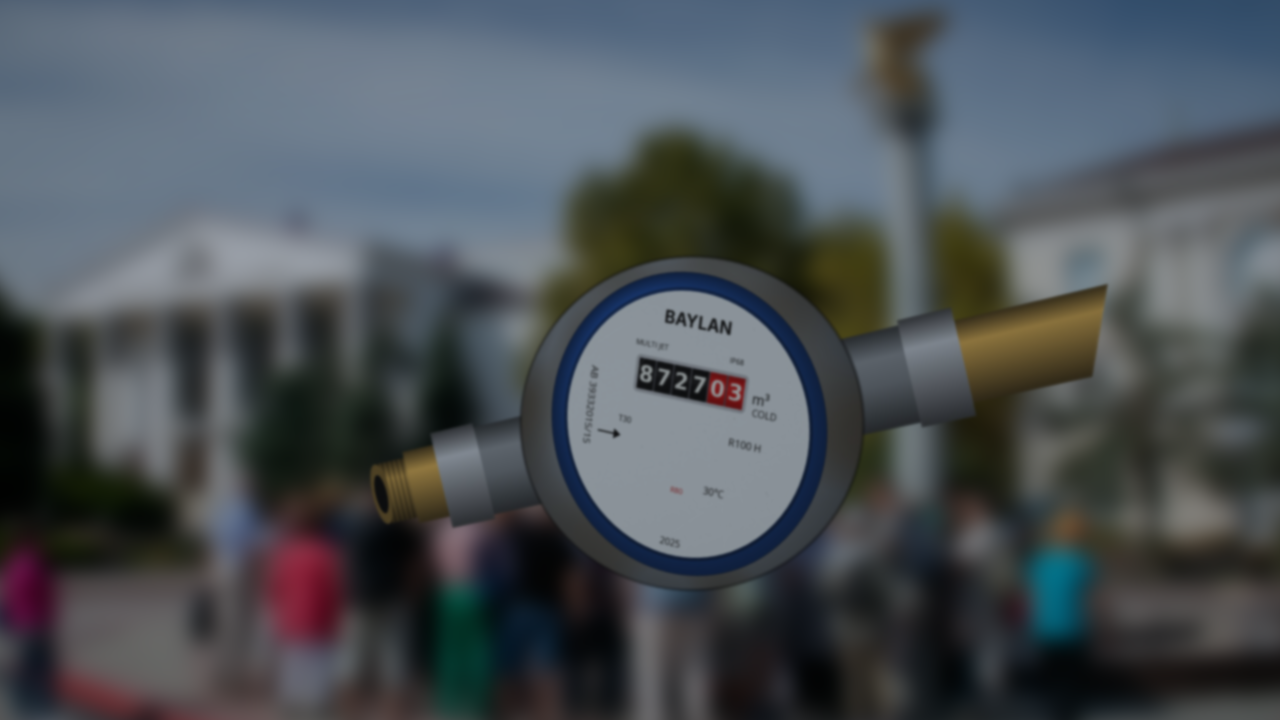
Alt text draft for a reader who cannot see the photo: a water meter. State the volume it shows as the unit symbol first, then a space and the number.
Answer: m³ 8727.03
